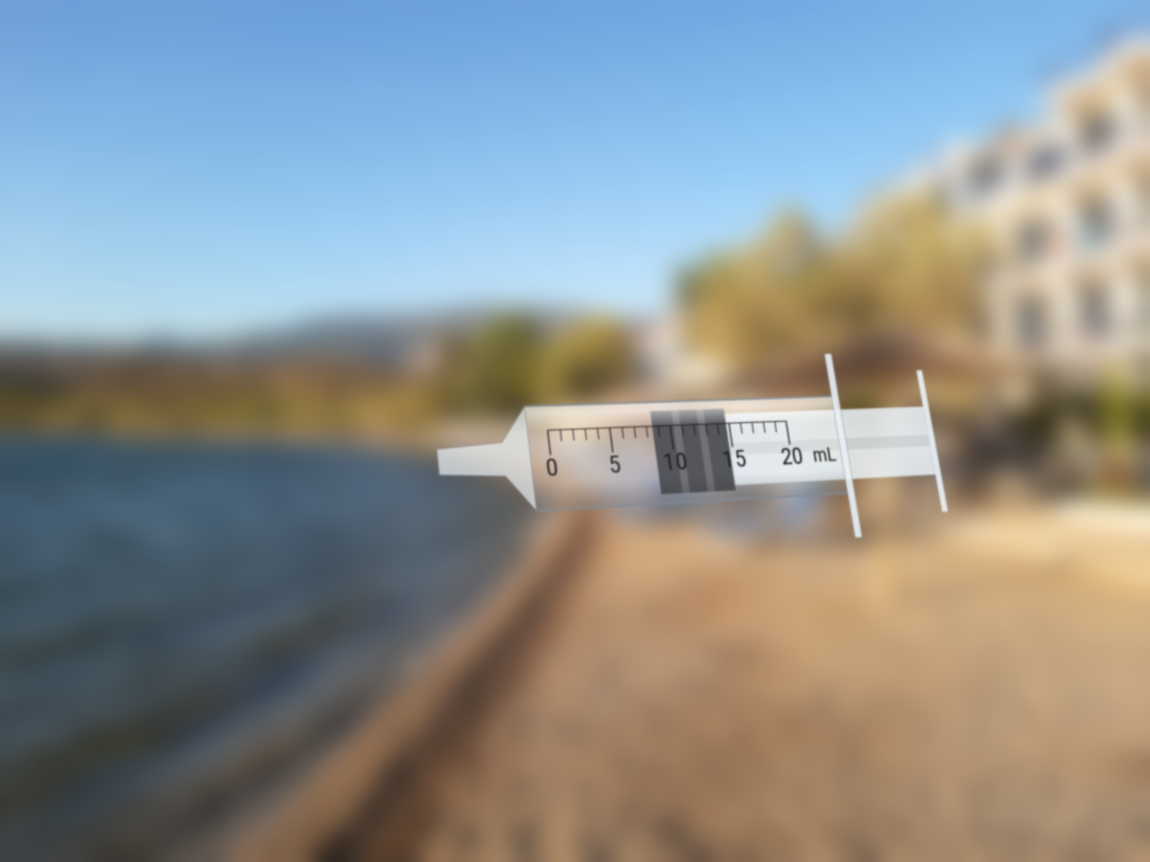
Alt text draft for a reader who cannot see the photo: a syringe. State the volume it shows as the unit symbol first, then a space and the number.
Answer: mL 8.5
